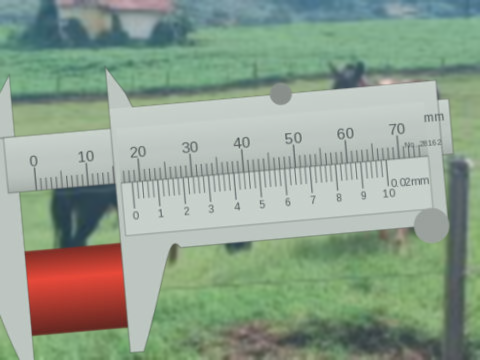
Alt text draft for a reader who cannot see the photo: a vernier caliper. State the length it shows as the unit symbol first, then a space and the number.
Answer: mm 18.5
